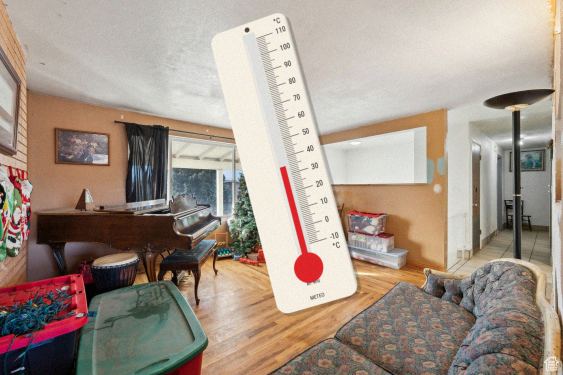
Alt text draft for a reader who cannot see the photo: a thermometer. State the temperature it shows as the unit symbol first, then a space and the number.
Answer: °C 35
